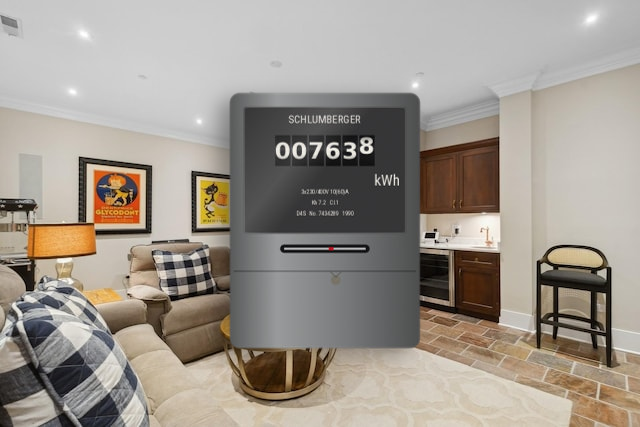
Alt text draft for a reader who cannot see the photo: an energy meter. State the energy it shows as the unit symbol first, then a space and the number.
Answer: kWh 7638
